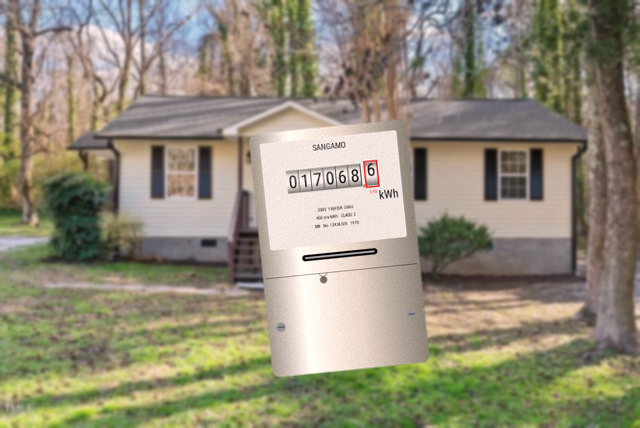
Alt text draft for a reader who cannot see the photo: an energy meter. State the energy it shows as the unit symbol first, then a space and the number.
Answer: kWh 17068.6
